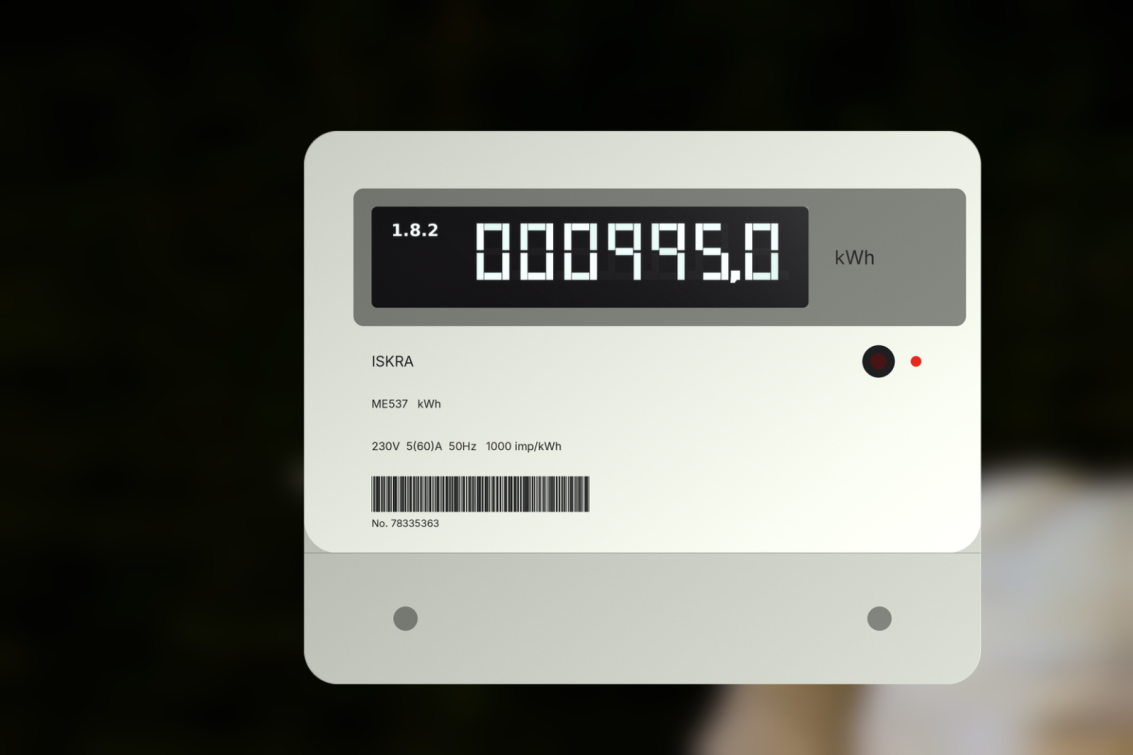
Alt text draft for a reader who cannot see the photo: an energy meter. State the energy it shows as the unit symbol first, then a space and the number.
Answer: kWh 995.0
